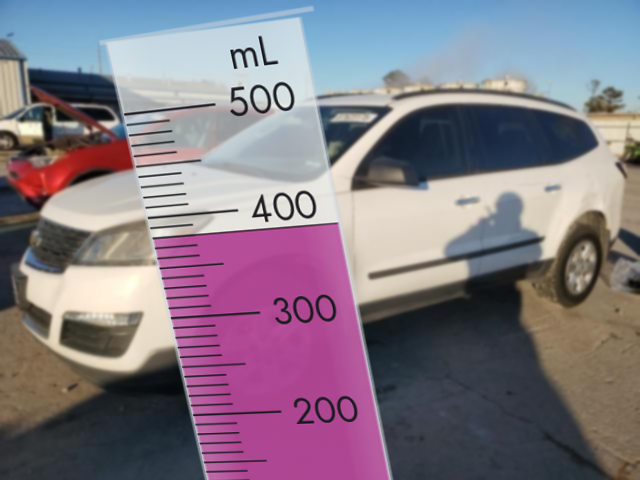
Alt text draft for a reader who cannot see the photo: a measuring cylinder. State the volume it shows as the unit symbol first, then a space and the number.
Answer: mL 380
